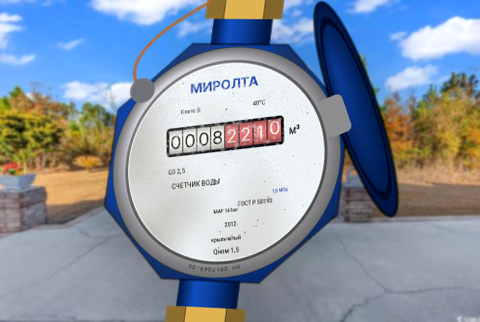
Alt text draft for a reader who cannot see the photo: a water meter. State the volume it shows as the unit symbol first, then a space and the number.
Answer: m³ 8.2210
